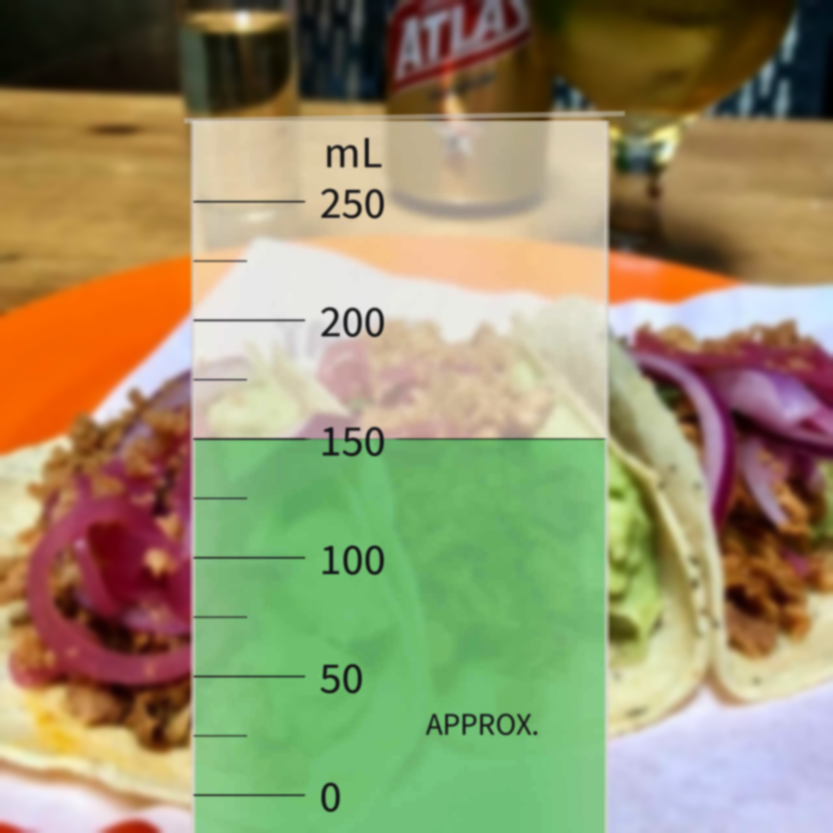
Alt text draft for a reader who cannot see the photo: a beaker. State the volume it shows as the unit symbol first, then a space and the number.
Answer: mL 150
